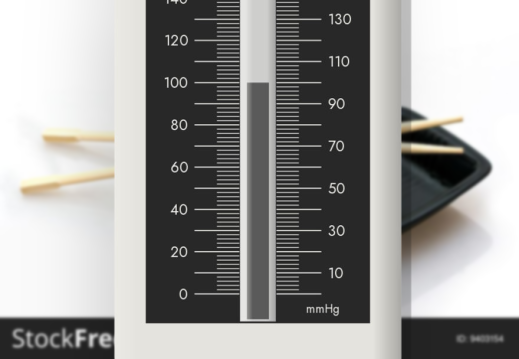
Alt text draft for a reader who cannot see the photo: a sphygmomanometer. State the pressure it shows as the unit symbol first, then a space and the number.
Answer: mmHg 100
